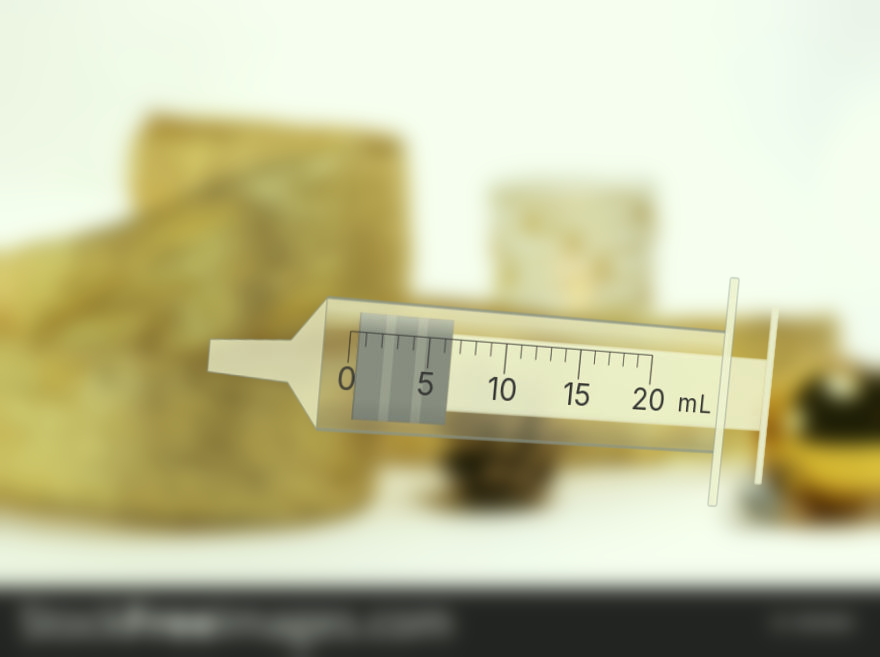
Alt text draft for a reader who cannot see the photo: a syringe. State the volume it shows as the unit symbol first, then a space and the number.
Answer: mL 0.5
